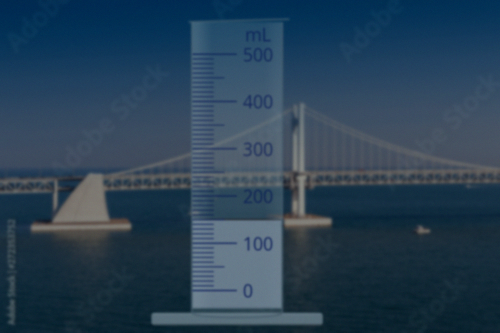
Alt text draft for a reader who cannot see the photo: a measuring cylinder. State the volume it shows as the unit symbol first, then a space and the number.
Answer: mL 150
